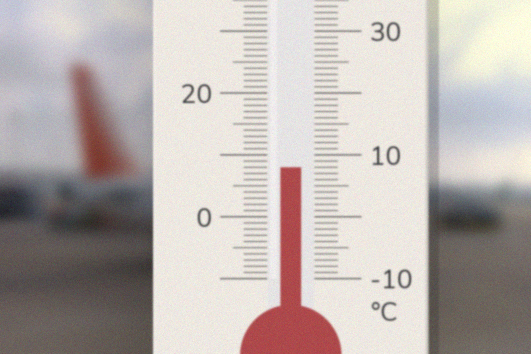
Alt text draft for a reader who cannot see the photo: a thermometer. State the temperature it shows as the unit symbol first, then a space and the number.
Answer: °C 8
